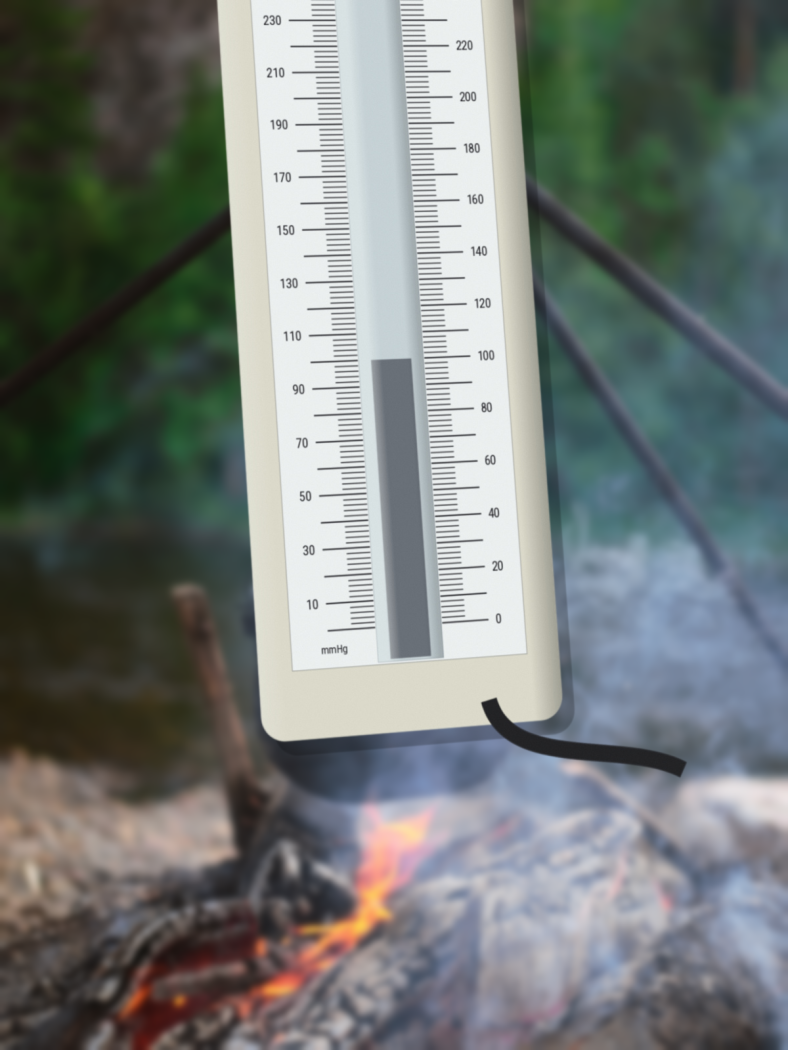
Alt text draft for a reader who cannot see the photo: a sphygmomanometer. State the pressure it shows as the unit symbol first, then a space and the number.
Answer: mmHg 100
